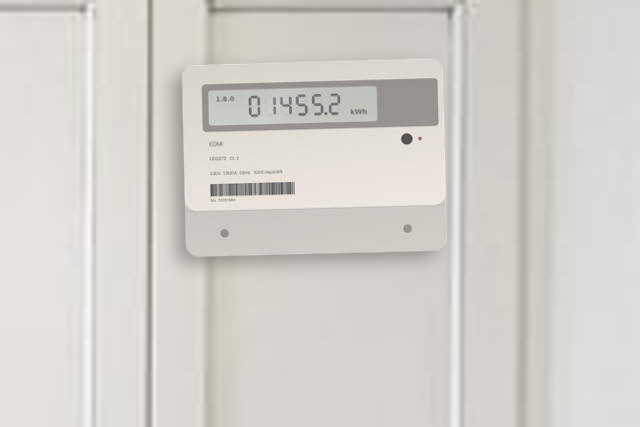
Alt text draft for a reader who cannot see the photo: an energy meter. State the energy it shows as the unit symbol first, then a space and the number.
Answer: kWh 1455.2
